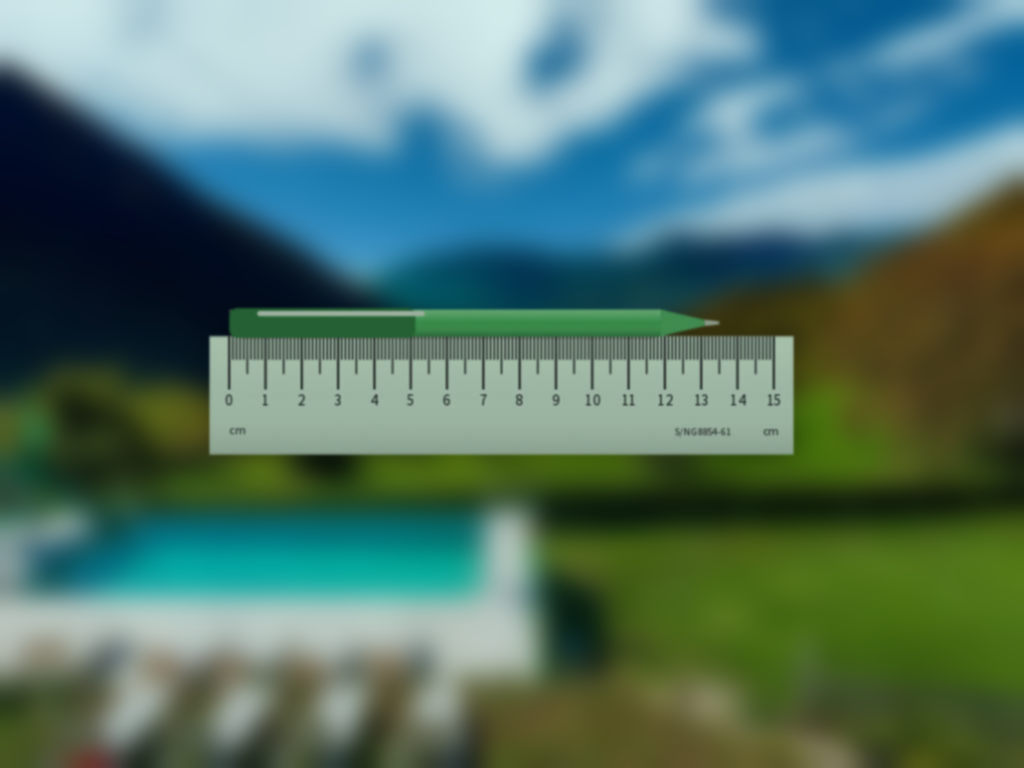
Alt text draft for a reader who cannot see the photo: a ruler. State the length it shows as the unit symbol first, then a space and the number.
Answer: cm 13.5
